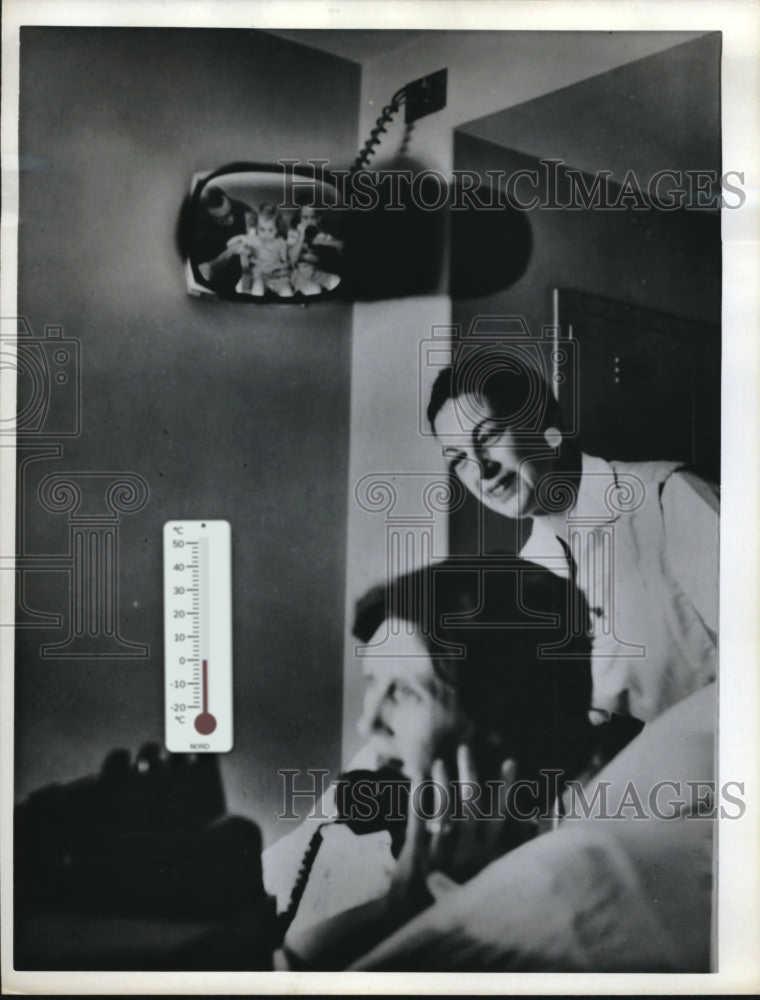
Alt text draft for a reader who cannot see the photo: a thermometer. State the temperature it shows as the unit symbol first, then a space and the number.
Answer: °C 0
